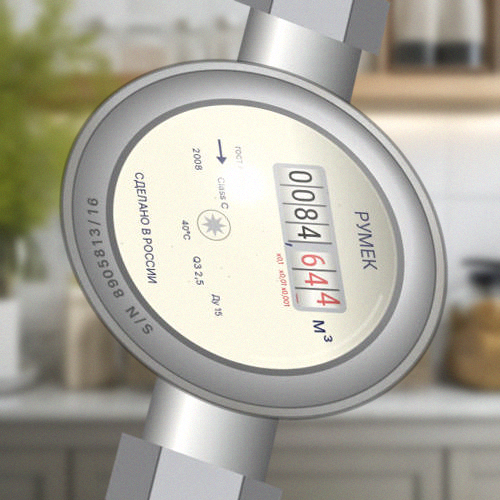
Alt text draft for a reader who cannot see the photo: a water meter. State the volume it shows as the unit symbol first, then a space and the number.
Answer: m³ 84.644
